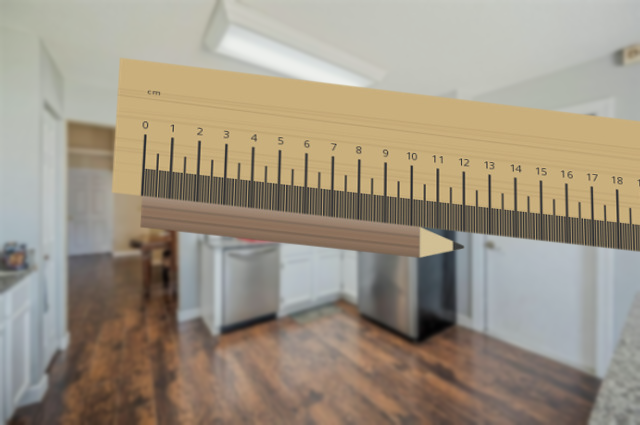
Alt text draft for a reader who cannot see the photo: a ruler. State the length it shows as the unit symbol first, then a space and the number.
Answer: cm 12
